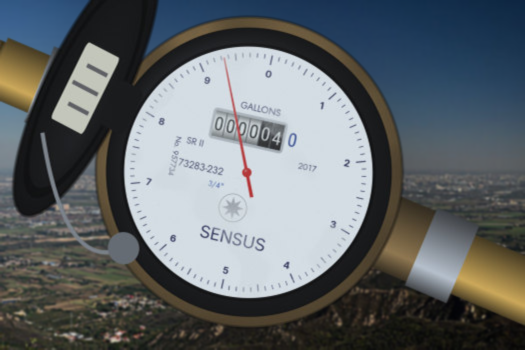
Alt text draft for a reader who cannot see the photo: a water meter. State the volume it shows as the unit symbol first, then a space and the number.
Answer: gal 39.3
